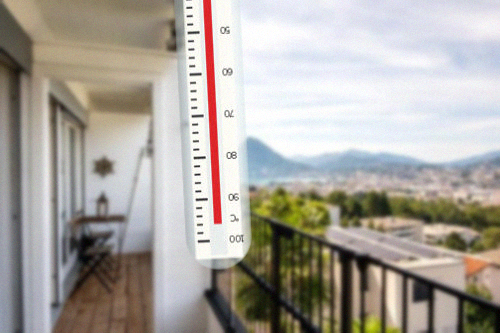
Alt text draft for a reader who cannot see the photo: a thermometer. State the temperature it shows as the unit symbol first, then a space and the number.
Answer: °C 96
